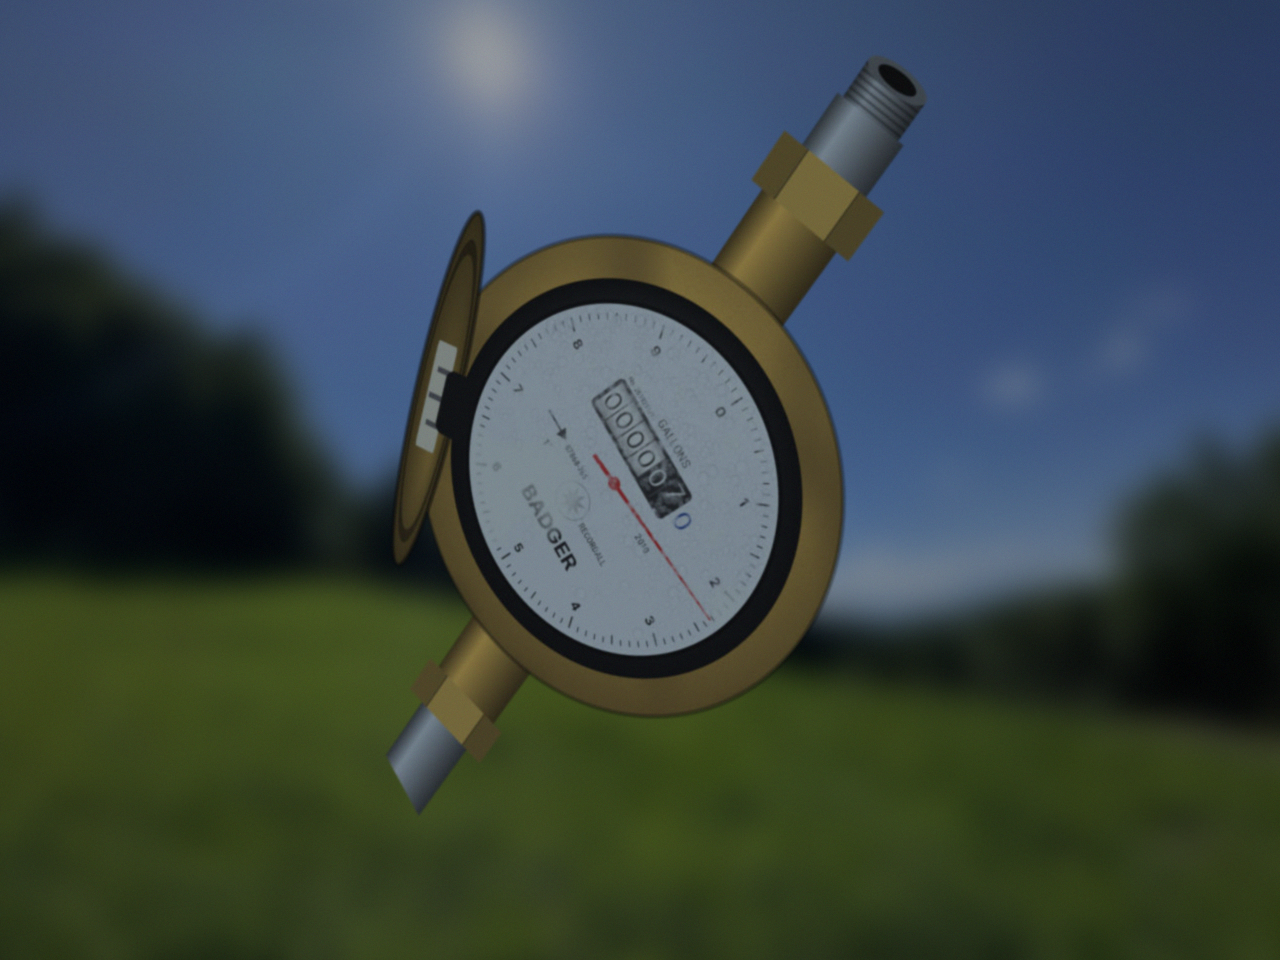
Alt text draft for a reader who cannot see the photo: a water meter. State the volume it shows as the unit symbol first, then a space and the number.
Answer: gal 72.3
